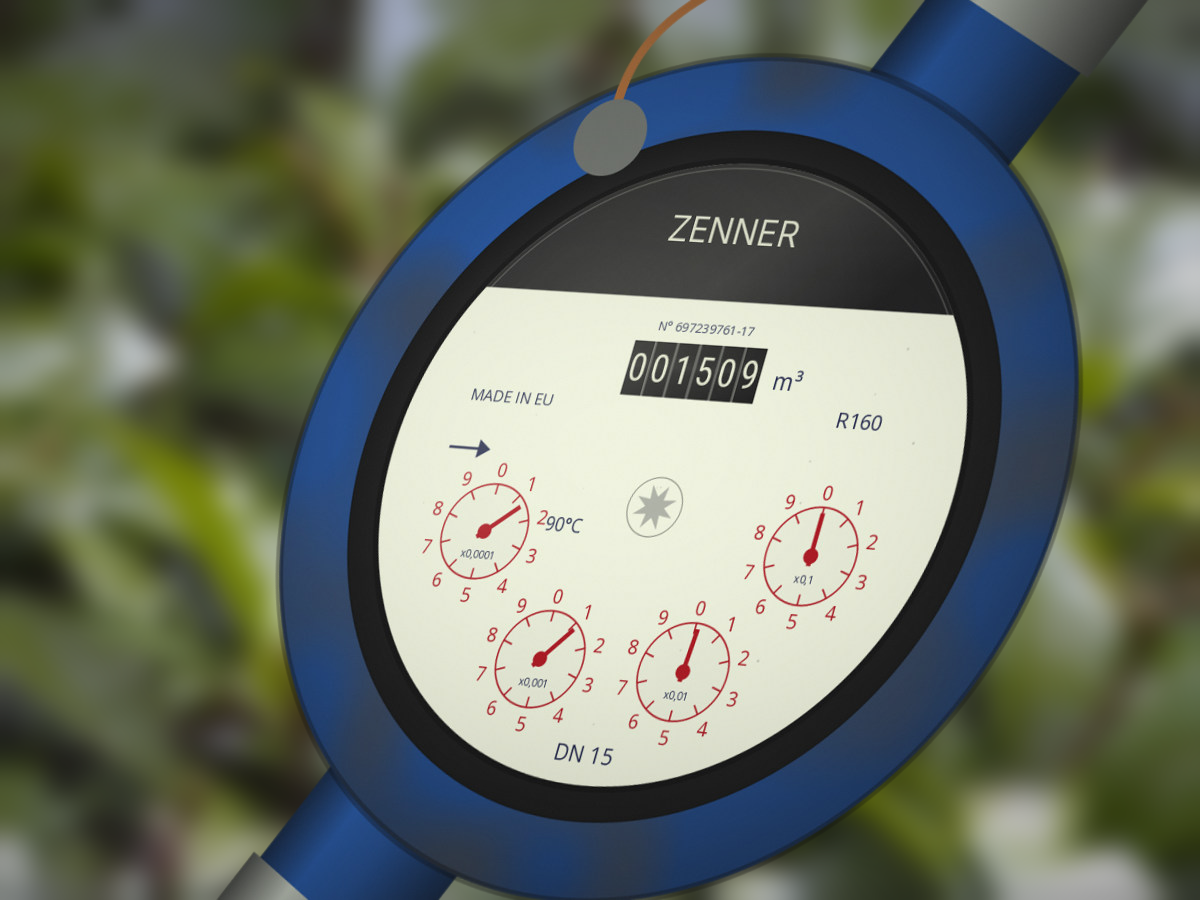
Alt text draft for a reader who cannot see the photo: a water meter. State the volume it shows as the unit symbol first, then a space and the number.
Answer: m³ 1509.0011
